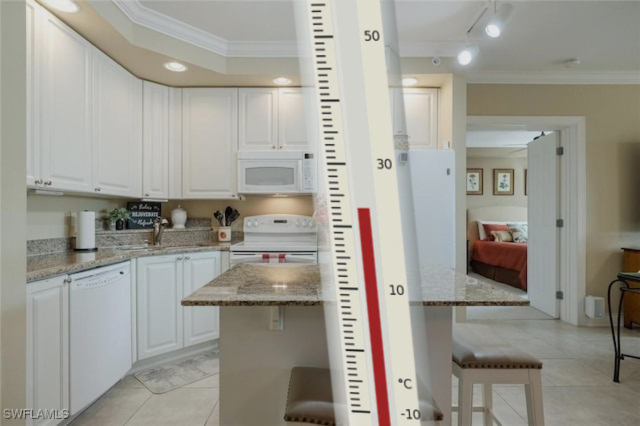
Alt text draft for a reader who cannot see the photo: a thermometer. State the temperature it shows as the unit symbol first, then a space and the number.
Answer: °C 23
